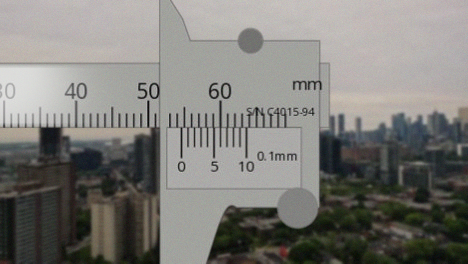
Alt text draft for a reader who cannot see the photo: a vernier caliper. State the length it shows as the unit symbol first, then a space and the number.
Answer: mm 54.6
